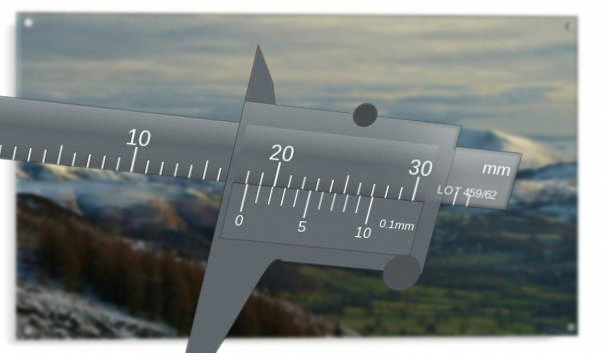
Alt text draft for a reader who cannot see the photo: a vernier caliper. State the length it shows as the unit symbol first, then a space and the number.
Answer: mm 18.1
